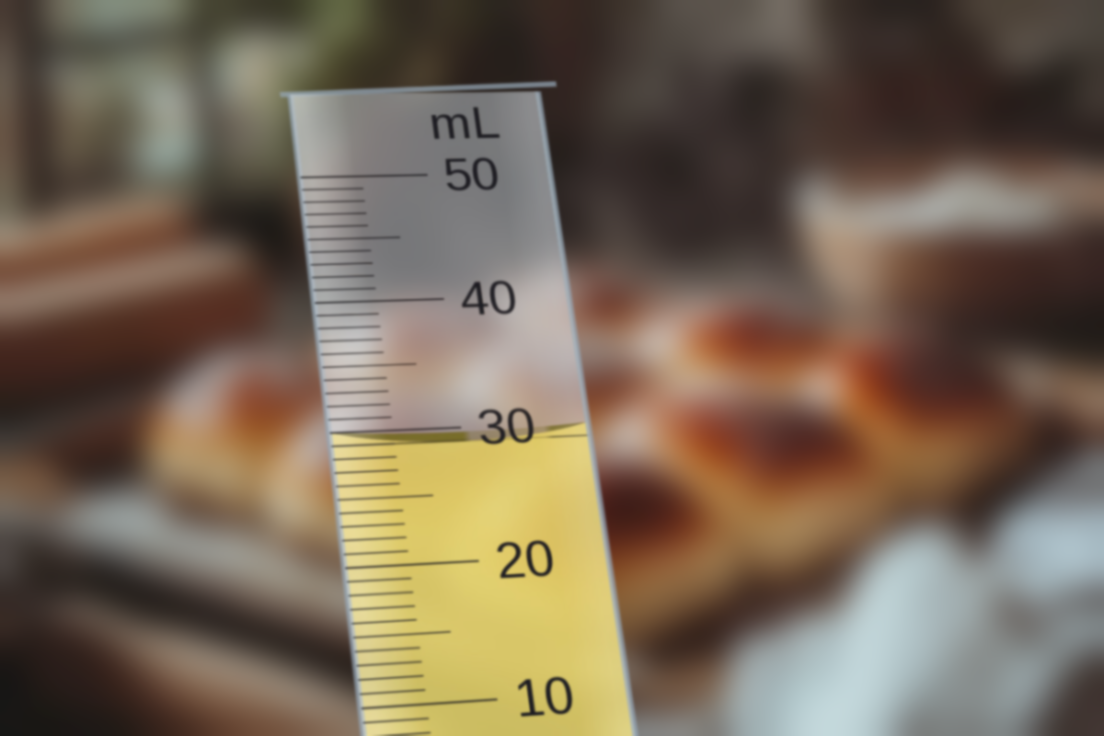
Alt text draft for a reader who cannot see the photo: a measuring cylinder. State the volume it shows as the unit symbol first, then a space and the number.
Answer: mL 29
